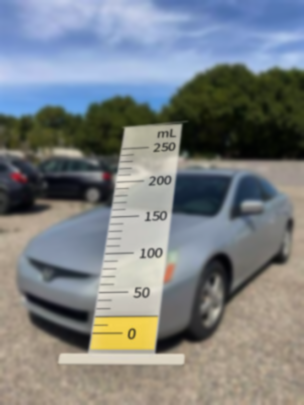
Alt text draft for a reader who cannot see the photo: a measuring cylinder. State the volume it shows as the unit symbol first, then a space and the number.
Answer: mL 20
